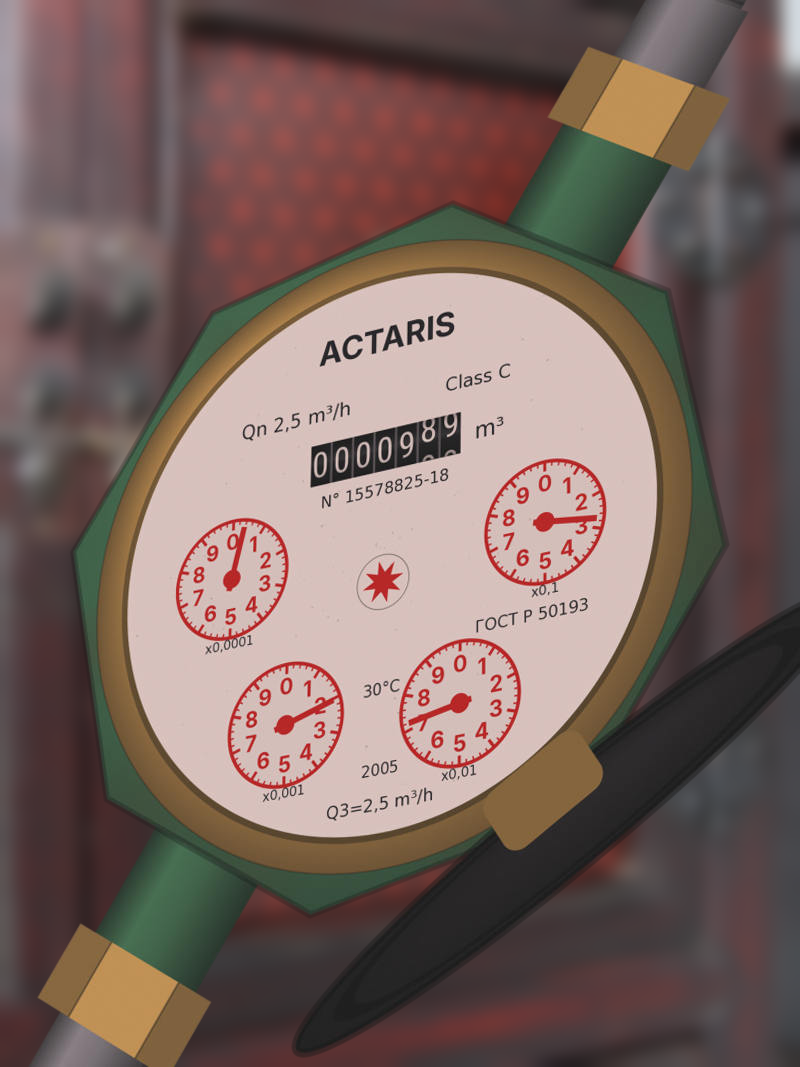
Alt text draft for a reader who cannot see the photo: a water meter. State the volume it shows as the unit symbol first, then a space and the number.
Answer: m³ 989.2720
